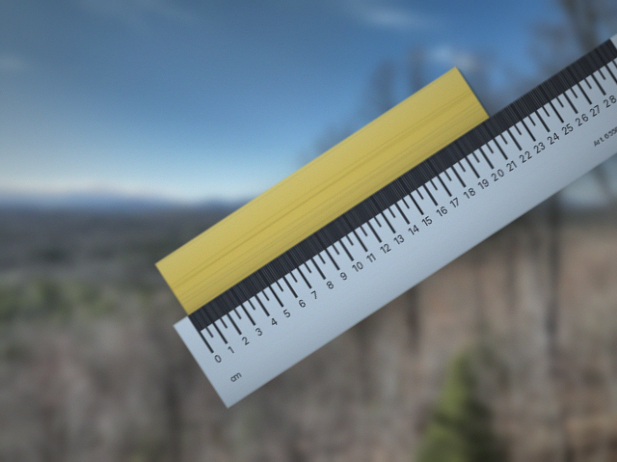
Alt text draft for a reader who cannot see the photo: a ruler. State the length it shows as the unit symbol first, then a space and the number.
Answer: cm 21.5
